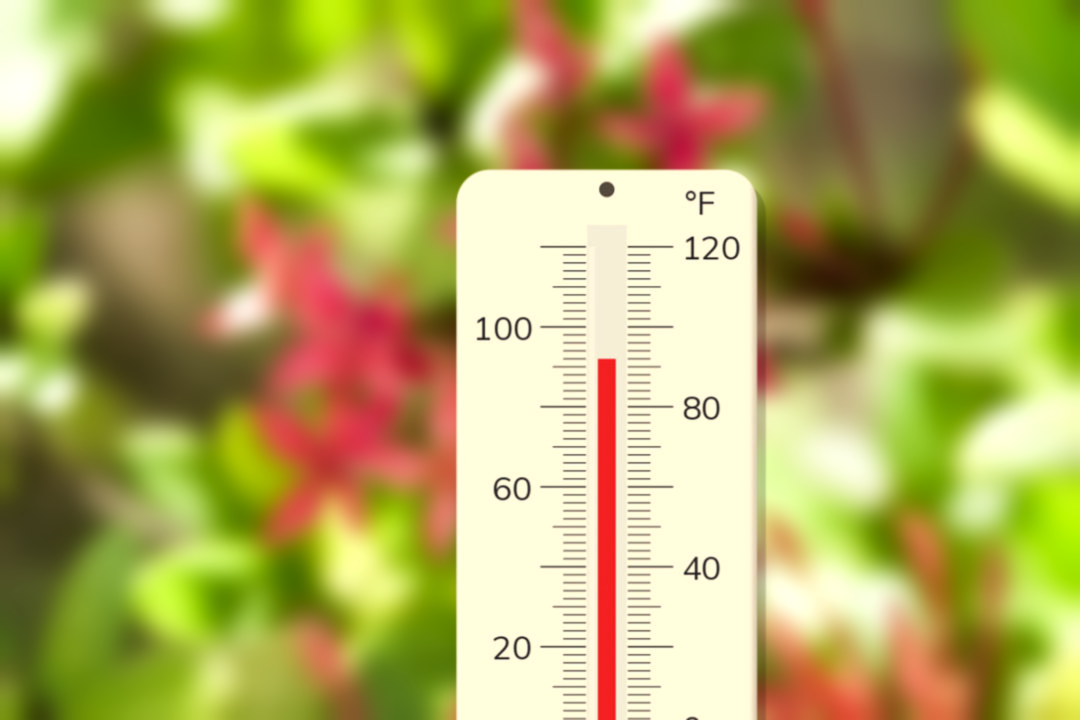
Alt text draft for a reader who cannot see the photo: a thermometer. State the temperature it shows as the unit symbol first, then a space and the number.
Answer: °F 92
